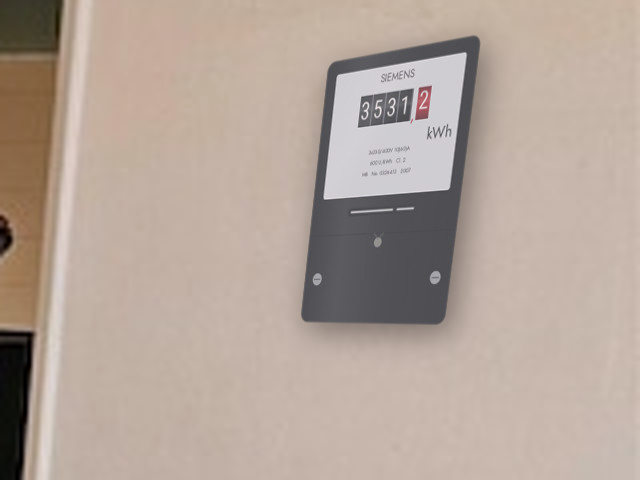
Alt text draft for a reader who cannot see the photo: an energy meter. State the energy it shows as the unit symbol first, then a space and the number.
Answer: kWh 3531.2
